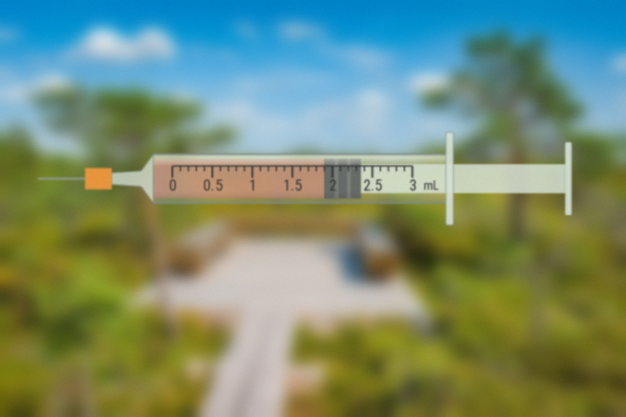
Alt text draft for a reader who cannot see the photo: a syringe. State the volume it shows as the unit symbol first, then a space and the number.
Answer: mL 1.9
